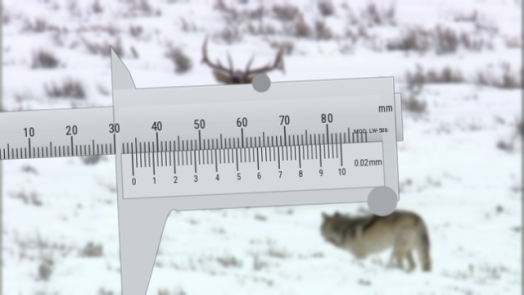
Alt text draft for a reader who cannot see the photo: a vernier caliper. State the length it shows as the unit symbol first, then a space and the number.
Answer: mm 34.0
